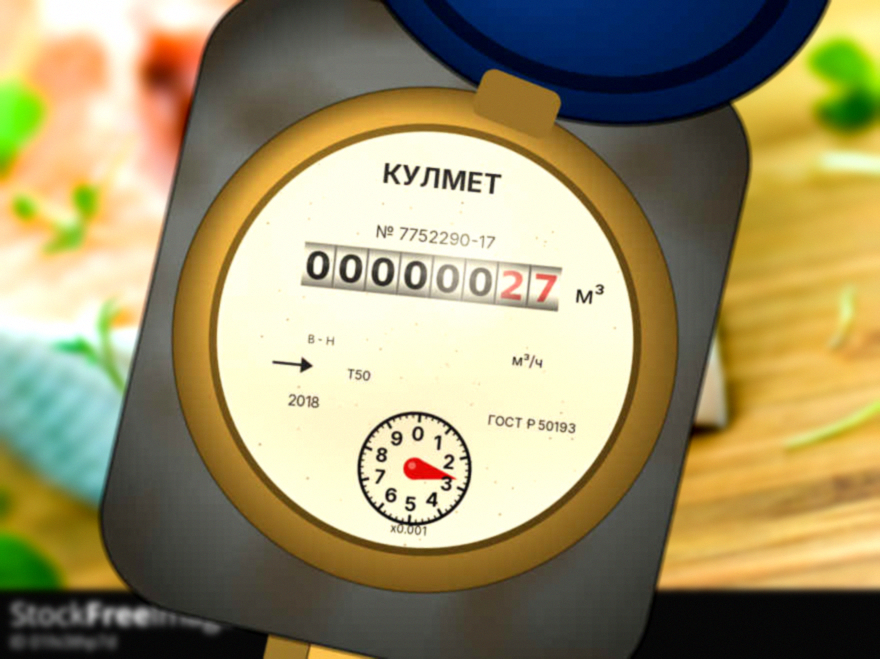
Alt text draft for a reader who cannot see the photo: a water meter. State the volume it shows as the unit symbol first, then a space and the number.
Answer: m³ 0.272
